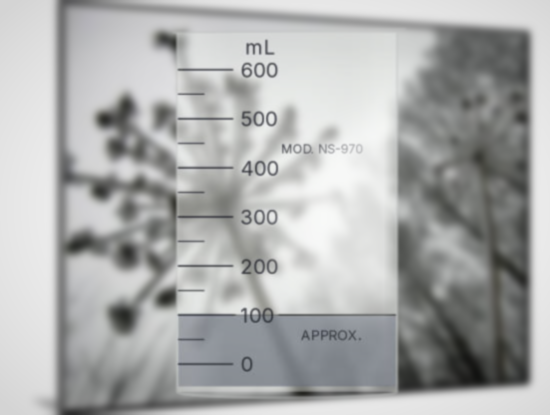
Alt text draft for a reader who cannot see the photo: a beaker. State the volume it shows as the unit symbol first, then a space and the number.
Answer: mL 100
